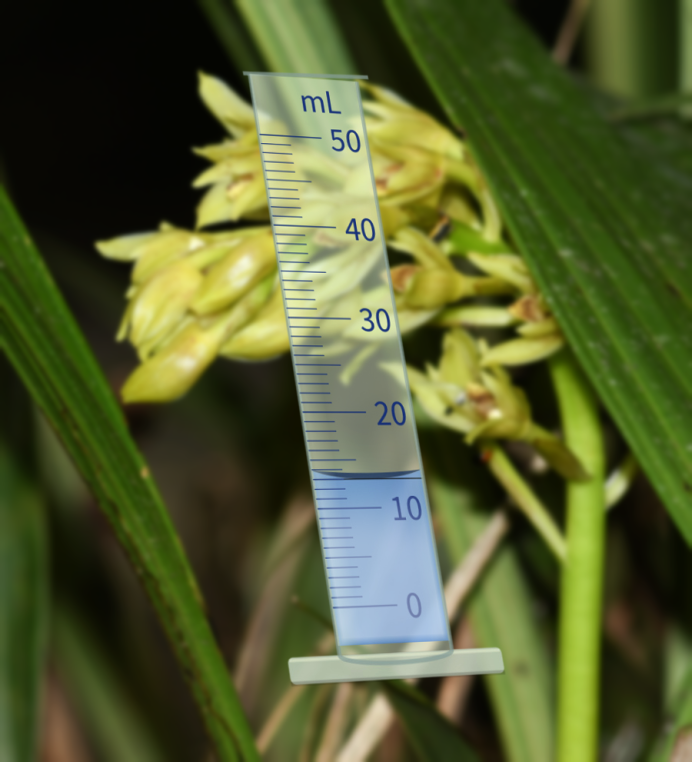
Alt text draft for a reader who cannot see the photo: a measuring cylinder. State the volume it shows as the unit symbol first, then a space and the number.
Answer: mL 13
